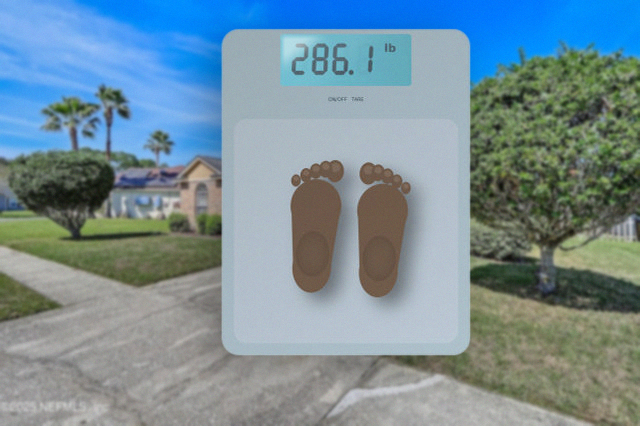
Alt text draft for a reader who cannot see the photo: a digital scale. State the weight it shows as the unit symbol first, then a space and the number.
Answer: lb 286.1
